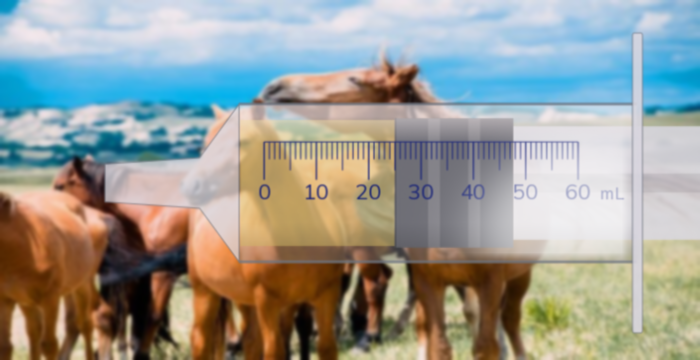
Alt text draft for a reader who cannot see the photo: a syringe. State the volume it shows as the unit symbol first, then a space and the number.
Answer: mL 25
